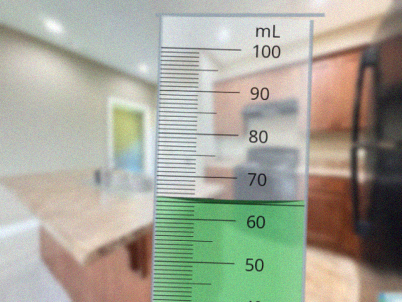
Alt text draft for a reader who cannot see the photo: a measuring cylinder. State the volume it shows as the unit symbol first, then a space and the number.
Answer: mL 64
